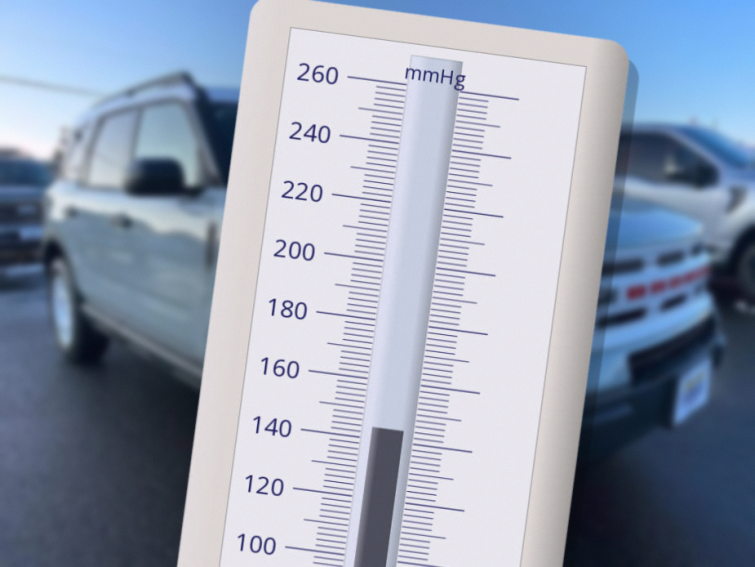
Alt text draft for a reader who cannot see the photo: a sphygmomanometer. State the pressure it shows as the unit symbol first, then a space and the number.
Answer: mmHg 144
